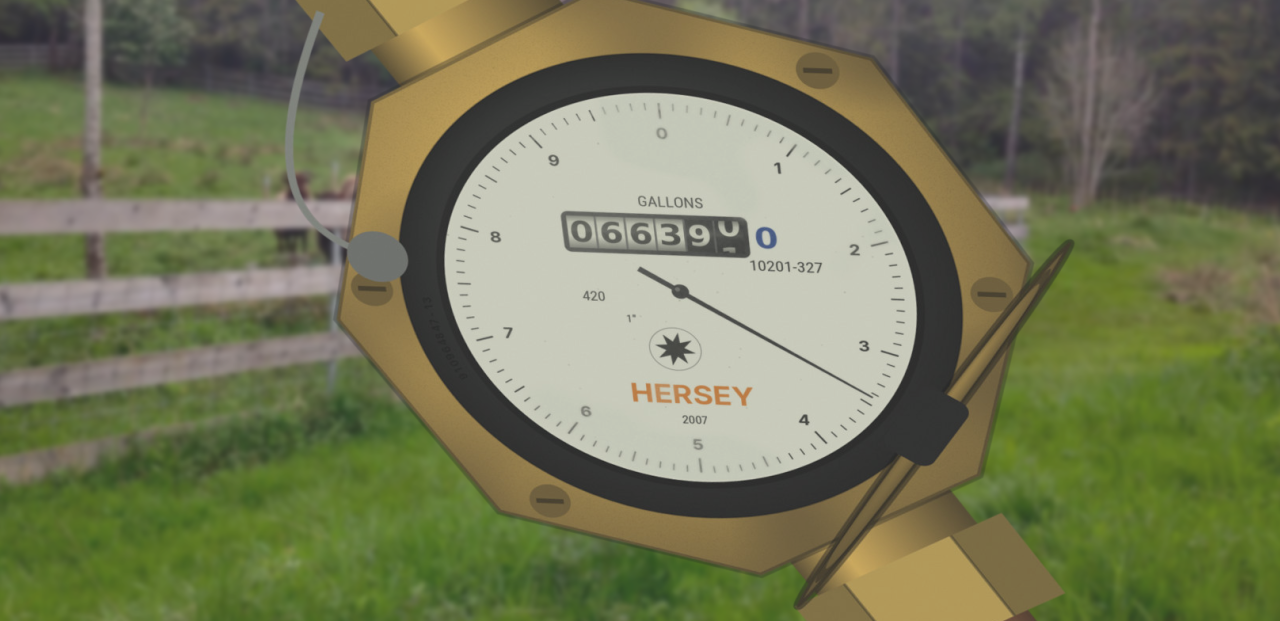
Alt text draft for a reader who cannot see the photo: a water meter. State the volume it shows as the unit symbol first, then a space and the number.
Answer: gal 663903.4
